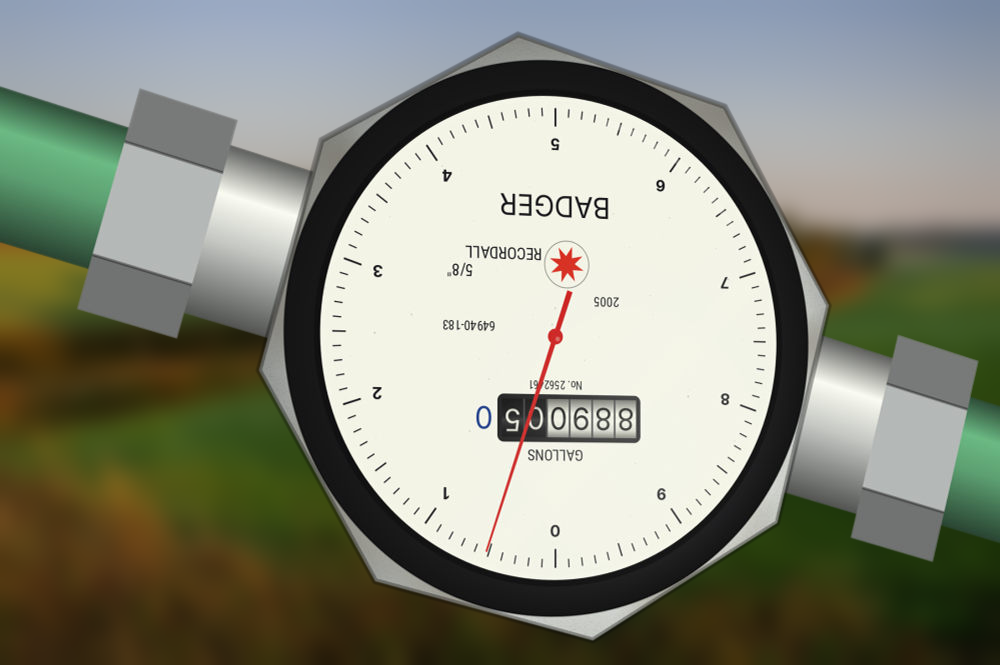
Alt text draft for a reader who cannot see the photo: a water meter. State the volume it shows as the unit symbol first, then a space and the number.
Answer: gal 8890050.5
